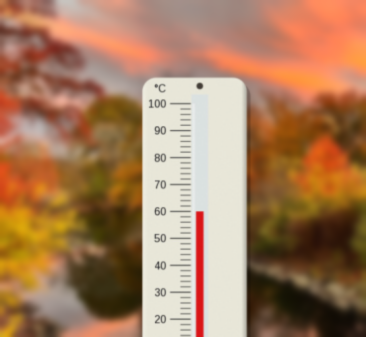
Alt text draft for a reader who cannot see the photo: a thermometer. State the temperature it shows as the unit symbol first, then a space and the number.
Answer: °C 60
